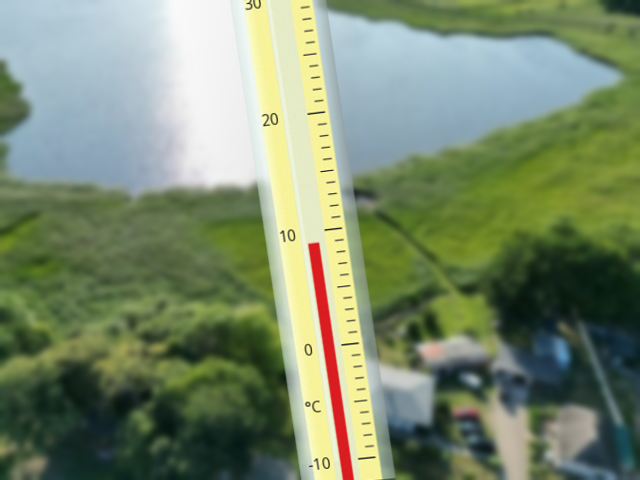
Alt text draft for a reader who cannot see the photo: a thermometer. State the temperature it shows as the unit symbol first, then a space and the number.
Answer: °C 9
